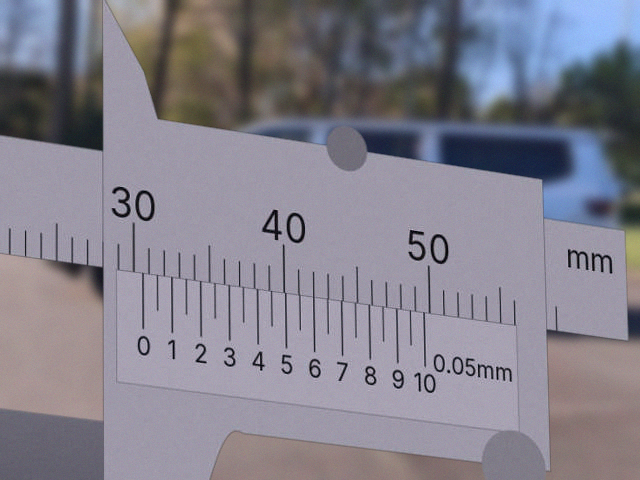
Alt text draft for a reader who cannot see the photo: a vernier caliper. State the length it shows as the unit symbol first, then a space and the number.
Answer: mm 30.6
